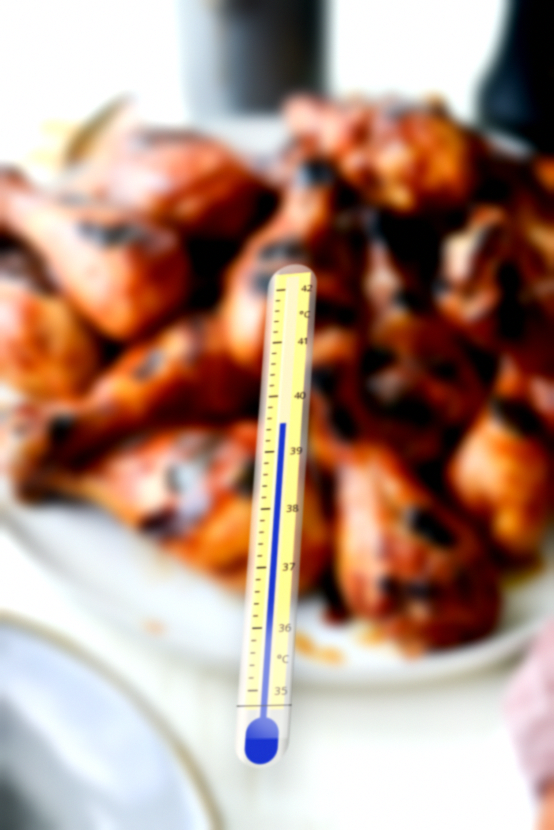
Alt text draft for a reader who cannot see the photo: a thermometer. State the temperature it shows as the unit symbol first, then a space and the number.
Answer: °C 39.5
